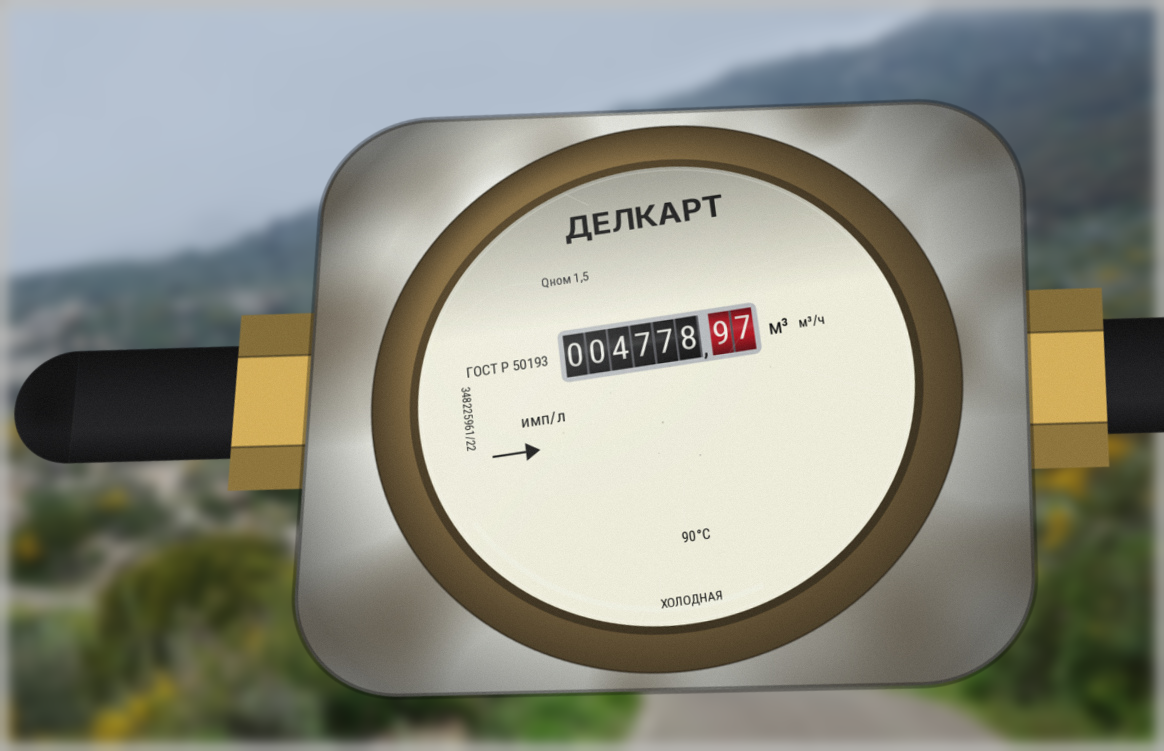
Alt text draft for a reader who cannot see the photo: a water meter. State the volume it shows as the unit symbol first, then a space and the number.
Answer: m³ 4778.97
